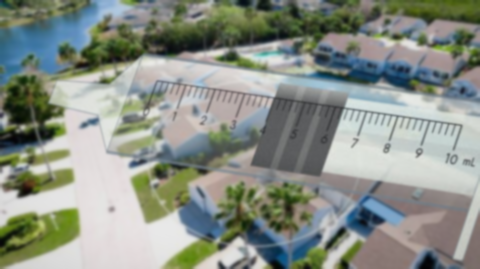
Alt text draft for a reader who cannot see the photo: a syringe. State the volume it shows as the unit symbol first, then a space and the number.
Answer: mL 4
